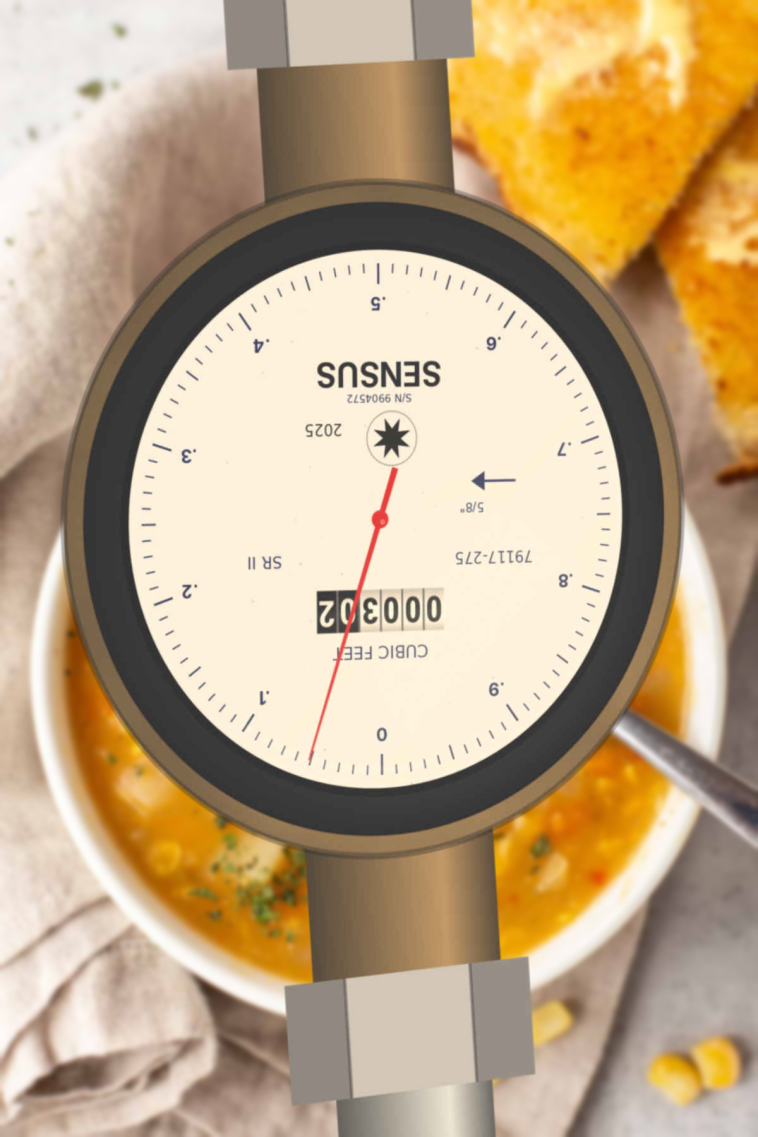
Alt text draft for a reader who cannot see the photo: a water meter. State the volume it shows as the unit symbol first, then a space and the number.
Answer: ft³ 302.05
